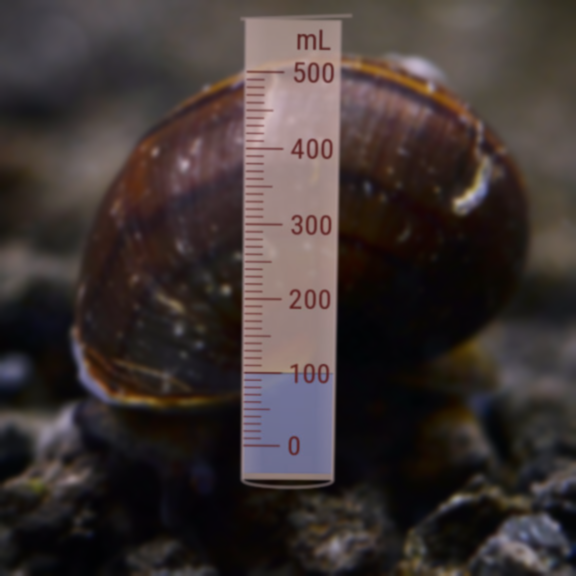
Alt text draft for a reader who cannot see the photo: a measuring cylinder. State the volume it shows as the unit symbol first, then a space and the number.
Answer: mL 100
